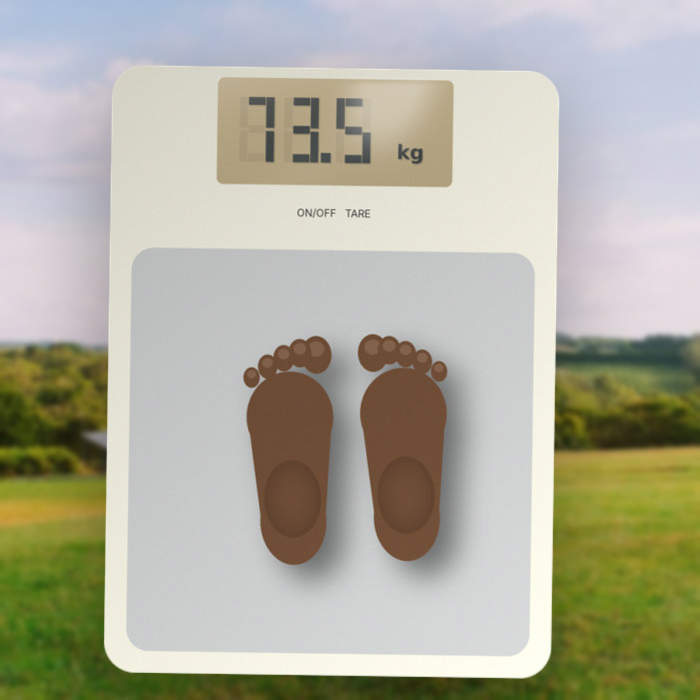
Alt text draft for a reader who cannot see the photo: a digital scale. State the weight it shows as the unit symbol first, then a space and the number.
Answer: kg 73.5
